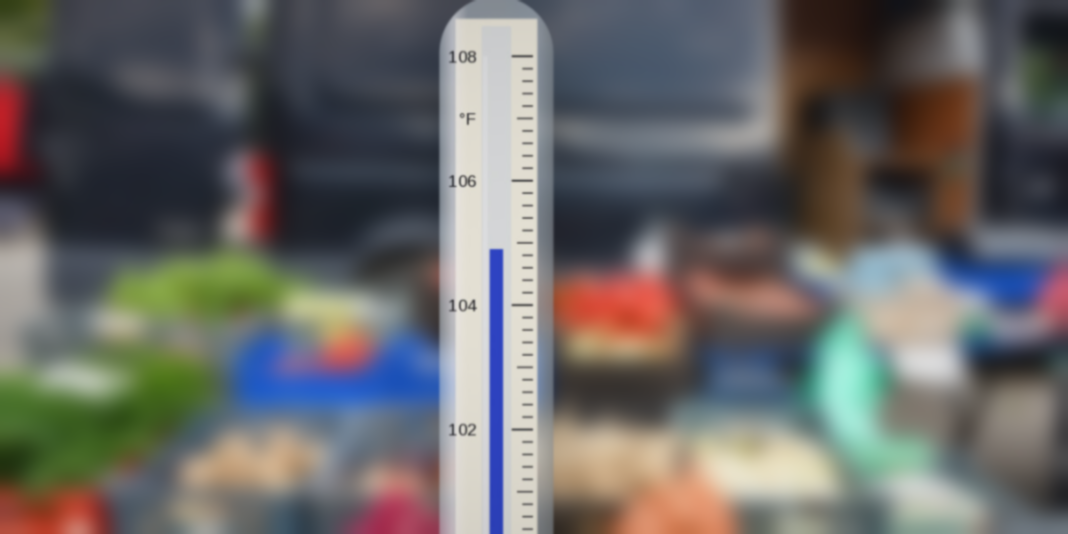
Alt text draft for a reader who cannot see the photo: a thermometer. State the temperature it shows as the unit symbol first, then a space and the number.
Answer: °F 104.9
